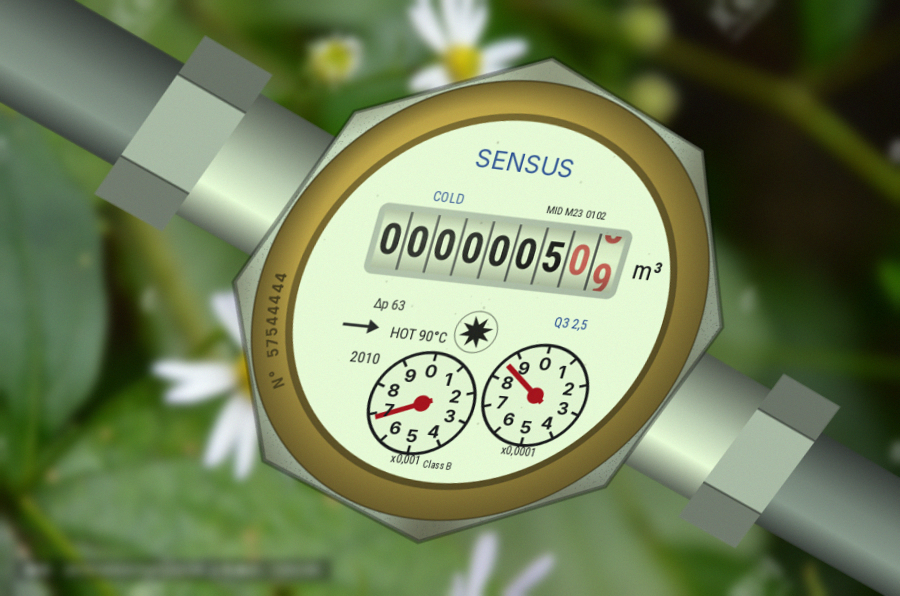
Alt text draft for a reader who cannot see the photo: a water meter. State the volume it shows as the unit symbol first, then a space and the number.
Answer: m³ 5.0868
